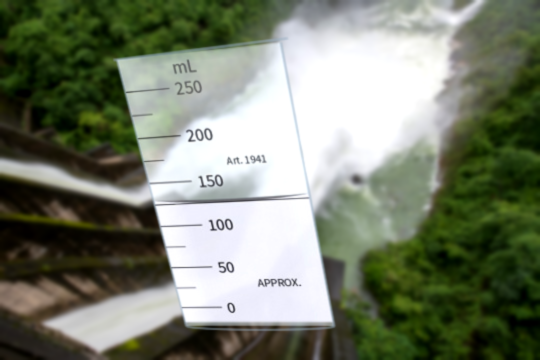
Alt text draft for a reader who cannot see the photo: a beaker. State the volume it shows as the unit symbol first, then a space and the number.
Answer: mL 125
